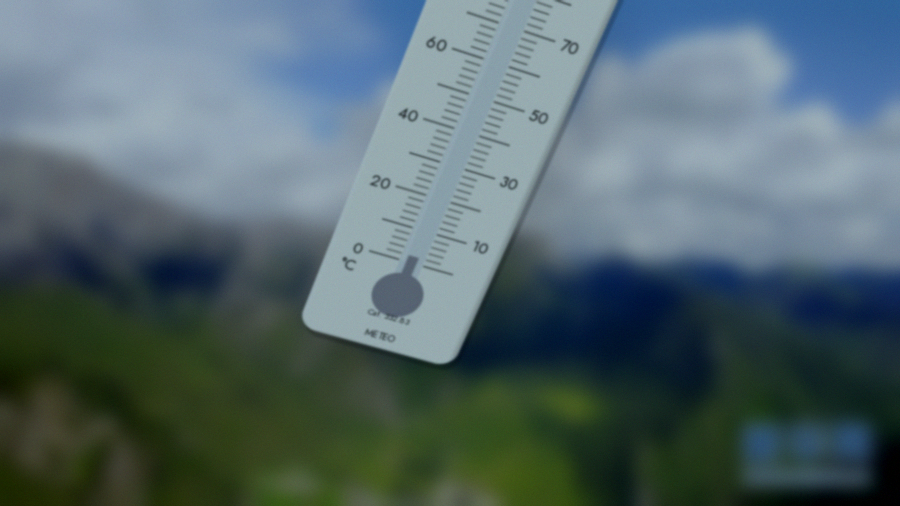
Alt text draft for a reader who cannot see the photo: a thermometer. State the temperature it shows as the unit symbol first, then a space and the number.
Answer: °C 2
